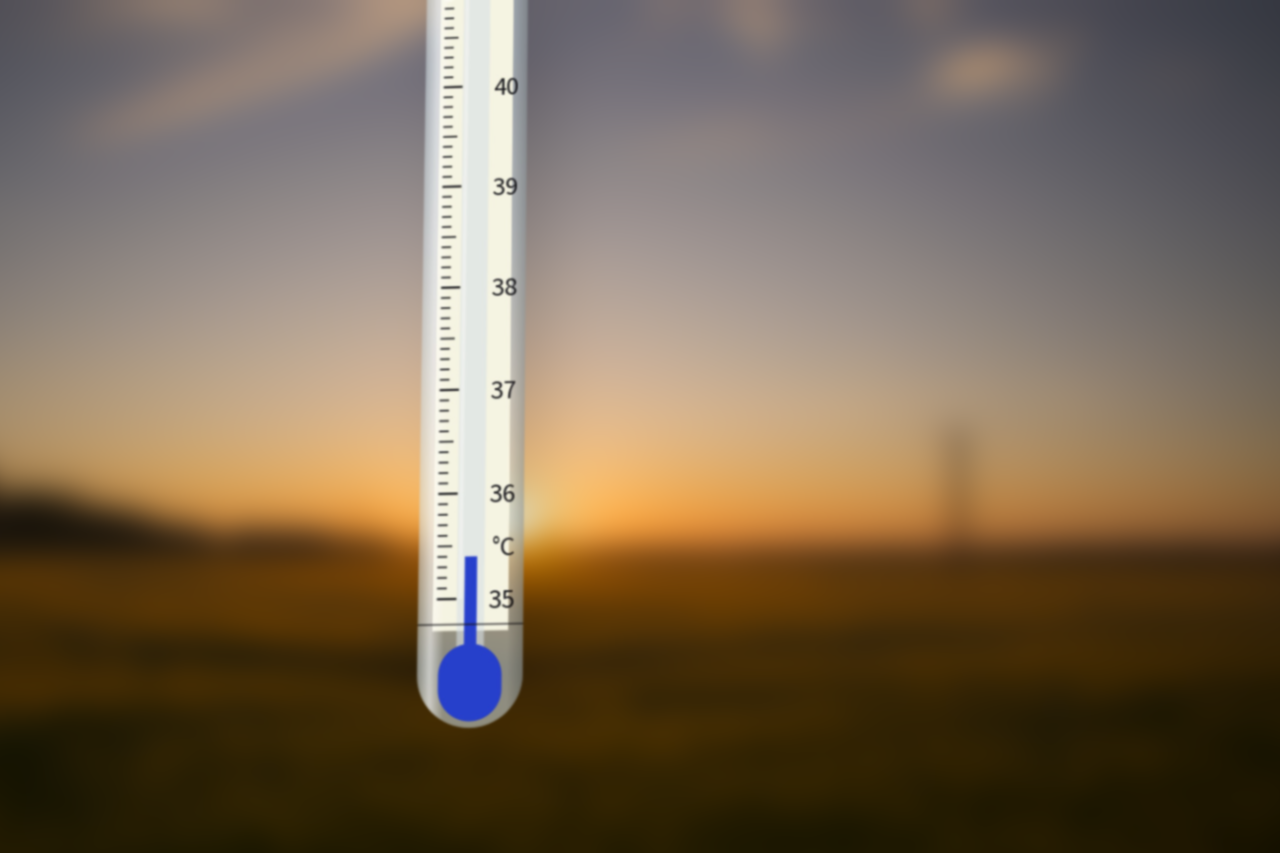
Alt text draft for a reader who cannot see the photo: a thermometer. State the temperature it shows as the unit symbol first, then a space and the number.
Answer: °C 35.4
